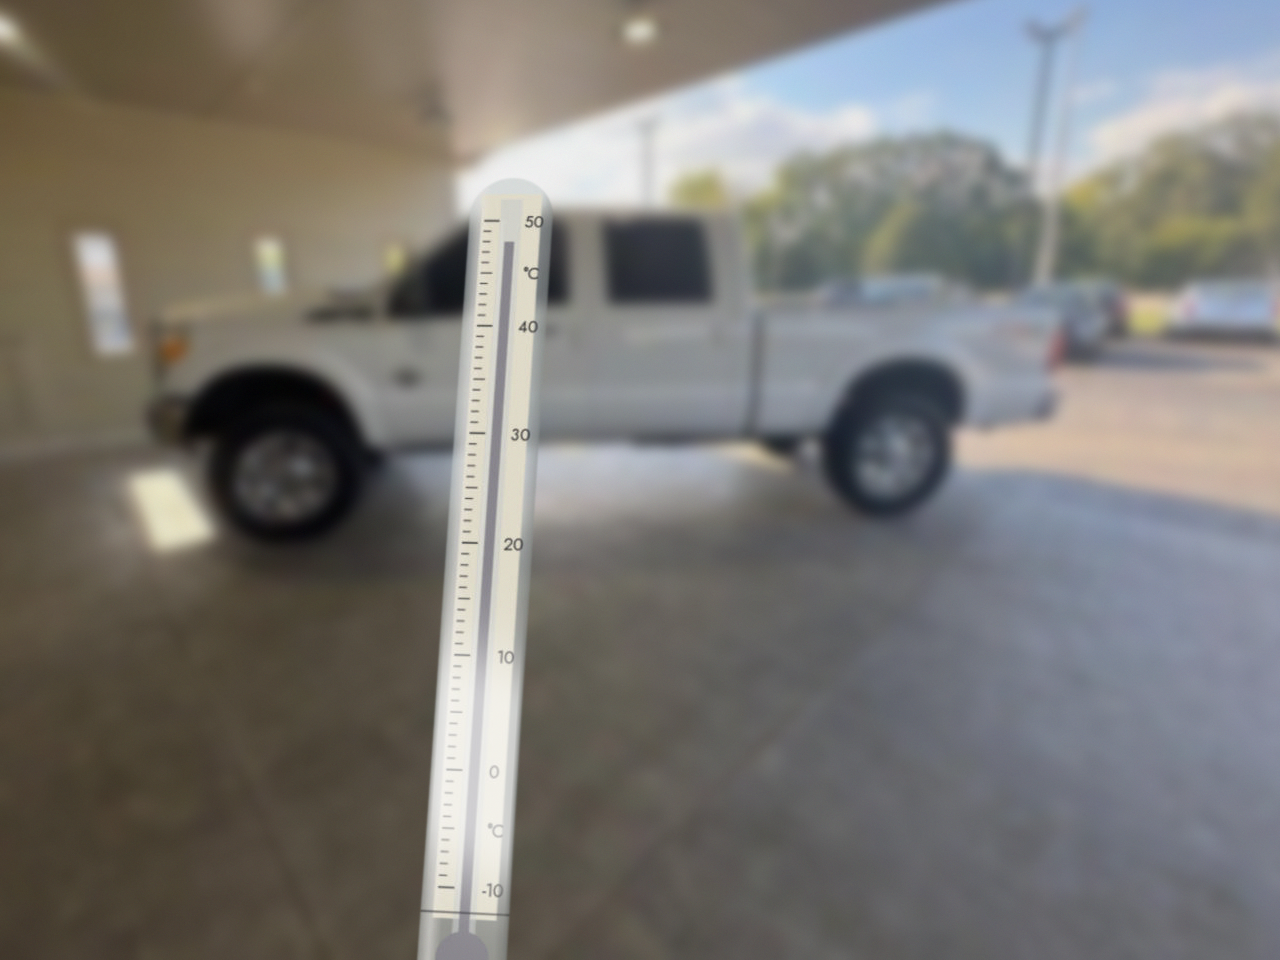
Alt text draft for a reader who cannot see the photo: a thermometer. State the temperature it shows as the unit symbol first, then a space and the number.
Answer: °C 48
